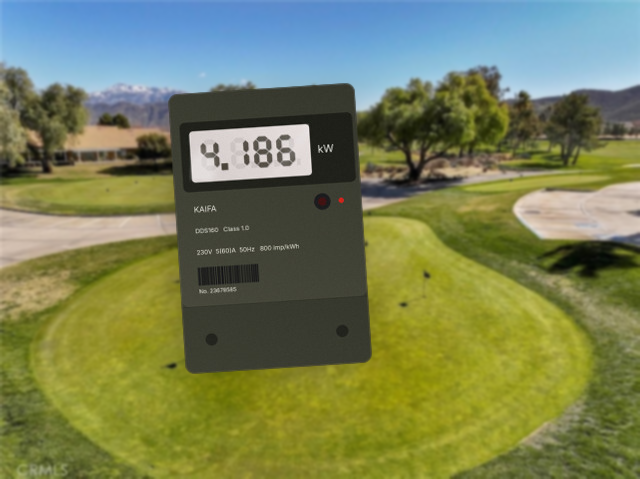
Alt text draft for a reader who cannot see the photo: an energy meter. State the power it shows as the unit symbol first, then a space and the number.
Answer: kW 4.186
